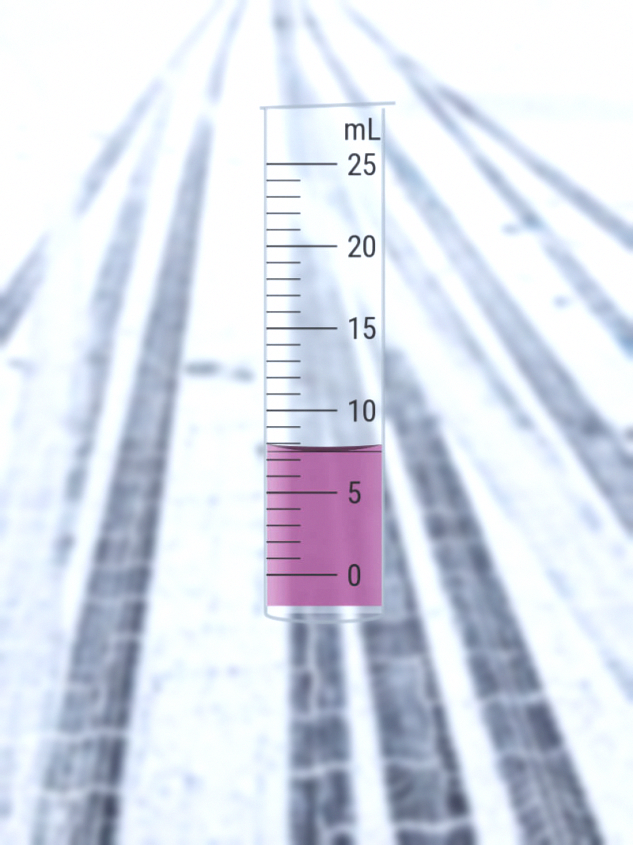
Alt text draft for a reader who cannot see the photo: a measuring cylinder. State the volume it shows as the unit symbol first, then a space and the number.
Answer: mL 7.5
